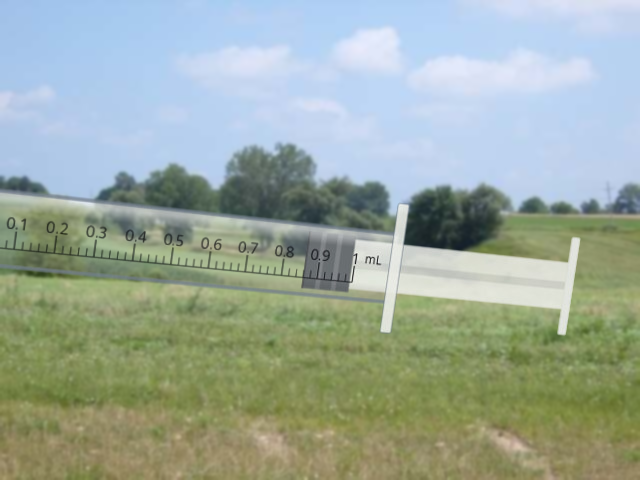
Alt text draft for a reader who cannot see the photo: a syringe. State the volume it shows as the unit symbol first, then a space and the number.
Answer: mL 0.86
